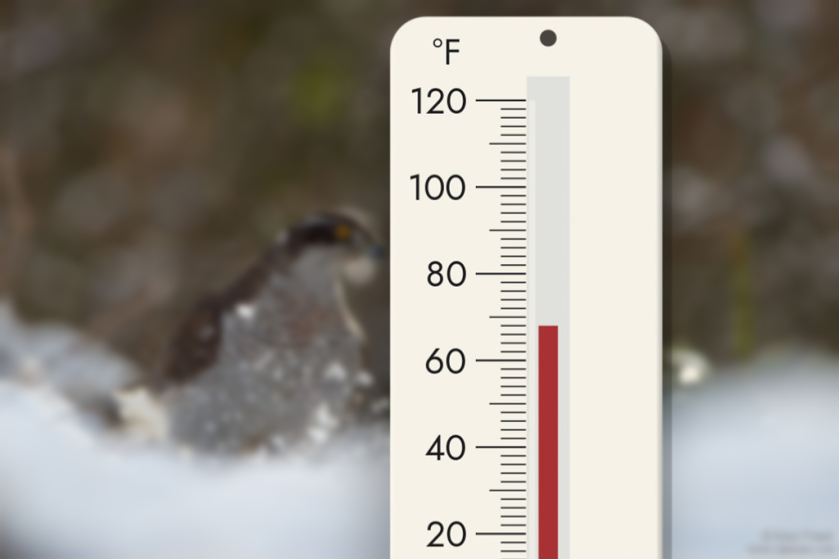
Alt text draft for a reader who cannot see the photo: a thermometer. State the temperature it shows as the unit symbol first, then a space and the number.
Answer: °F 68
